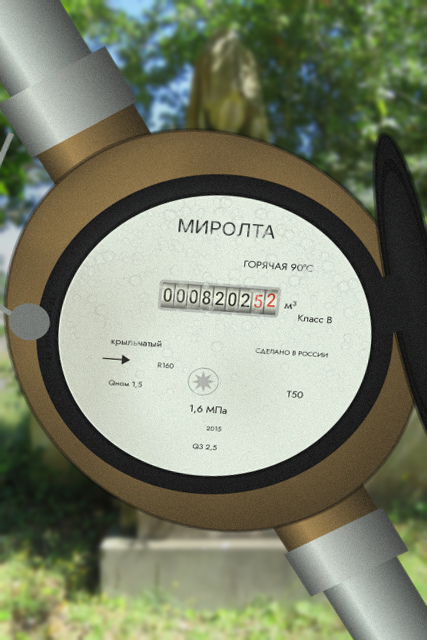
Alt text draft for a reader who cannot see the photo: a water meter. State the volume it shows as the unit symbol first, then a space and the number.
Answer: m³ 8202.52
